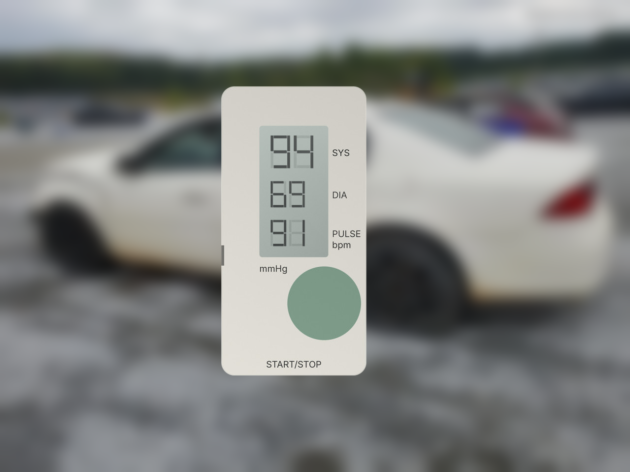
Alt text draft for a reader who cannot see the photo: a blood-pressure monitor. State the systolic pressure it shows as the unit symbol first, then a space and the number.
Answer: mmHg 94
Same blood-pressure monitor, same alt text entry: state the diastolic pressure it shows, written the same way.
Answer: mmHg 69
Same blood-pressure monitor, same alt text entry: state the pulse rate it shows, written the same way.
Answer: bpm 91
